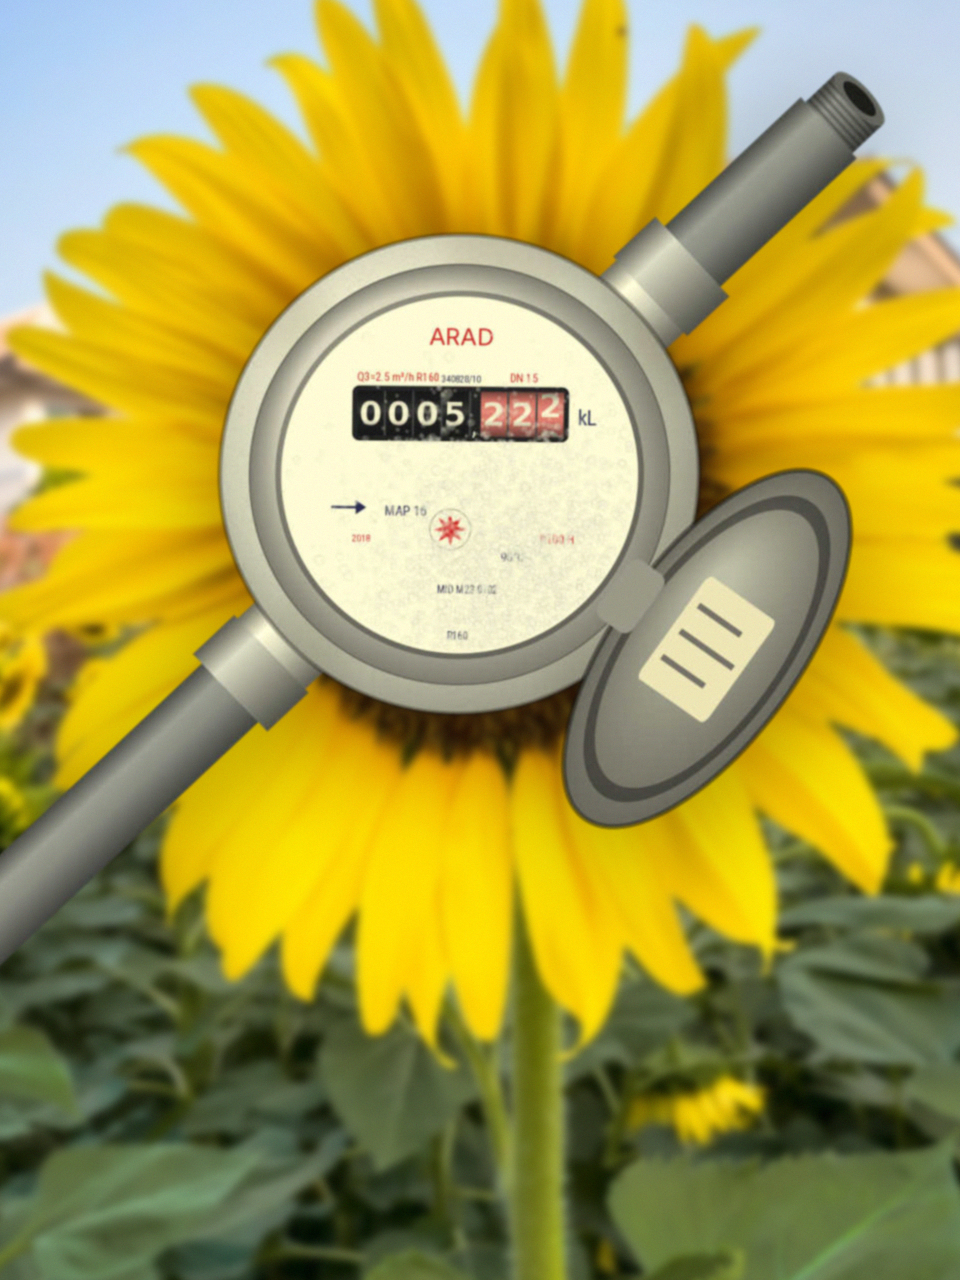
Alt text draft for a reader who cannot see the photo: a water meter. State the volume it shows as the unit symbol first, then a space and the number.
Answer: kL 5.222
